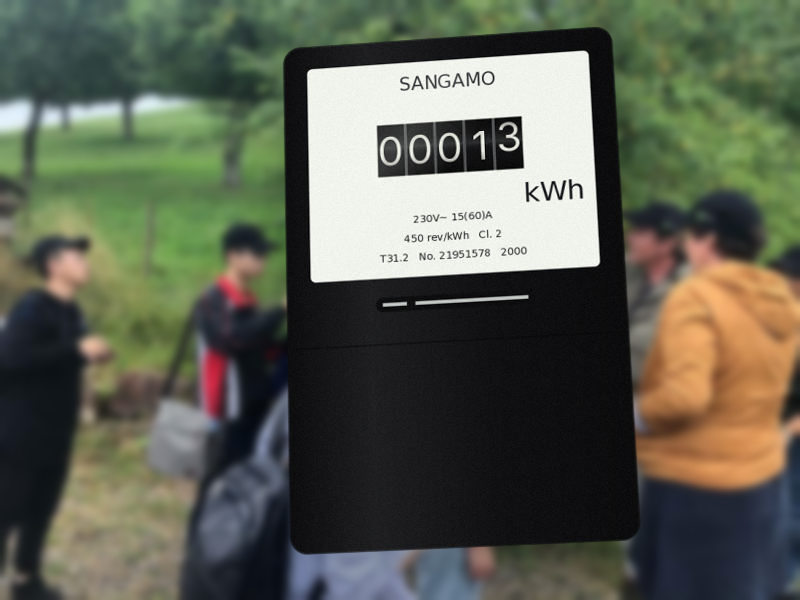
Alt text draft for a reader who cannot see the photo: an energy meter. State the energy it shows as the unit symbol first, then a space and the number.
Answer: kWh 13
